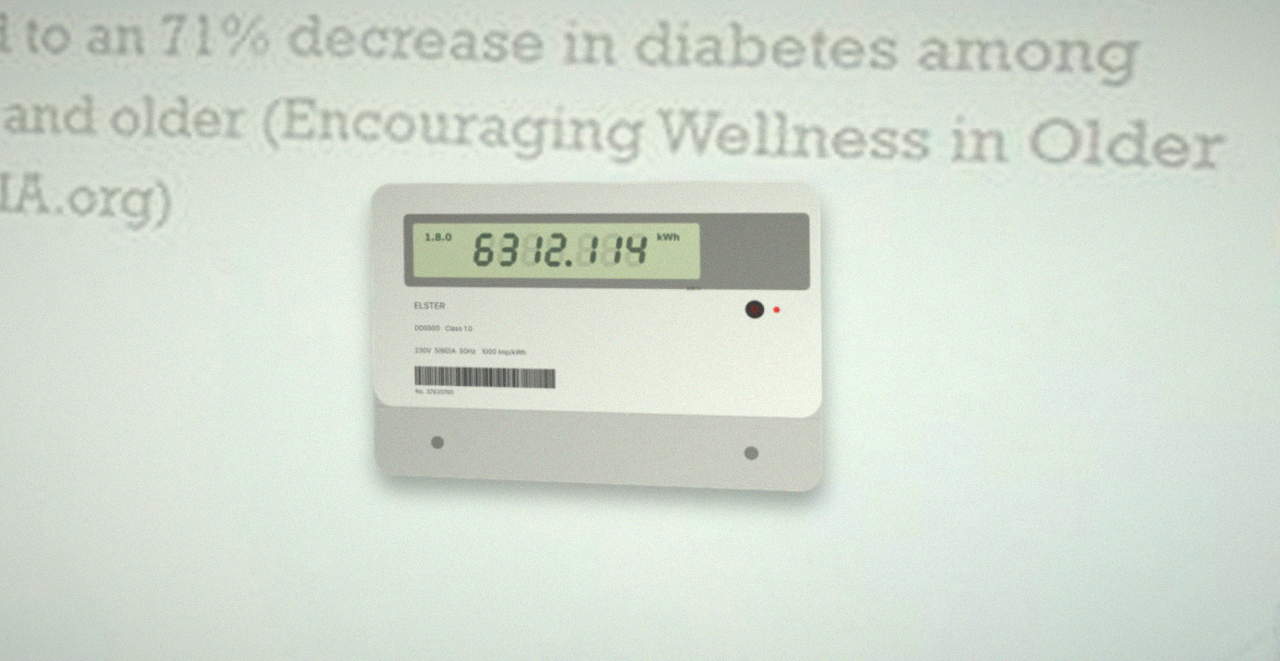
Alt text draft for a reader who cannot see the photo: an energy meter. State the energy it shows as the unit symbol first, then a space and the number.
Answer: kWh 6312.114
